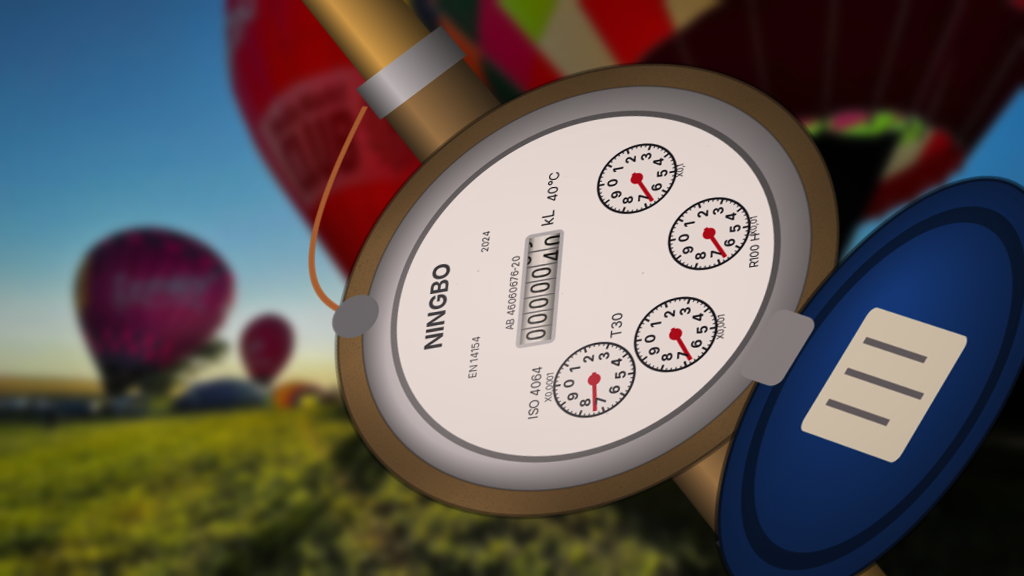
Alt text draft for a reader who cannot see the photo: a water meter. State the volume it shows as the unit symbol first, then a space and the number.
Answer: kL 39.6667
